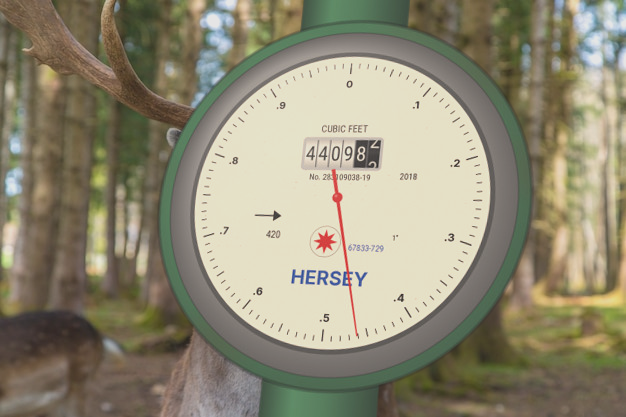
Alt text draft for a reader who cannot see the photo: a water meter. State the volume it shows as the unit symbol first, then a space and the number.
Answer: ft³ 440982.46
